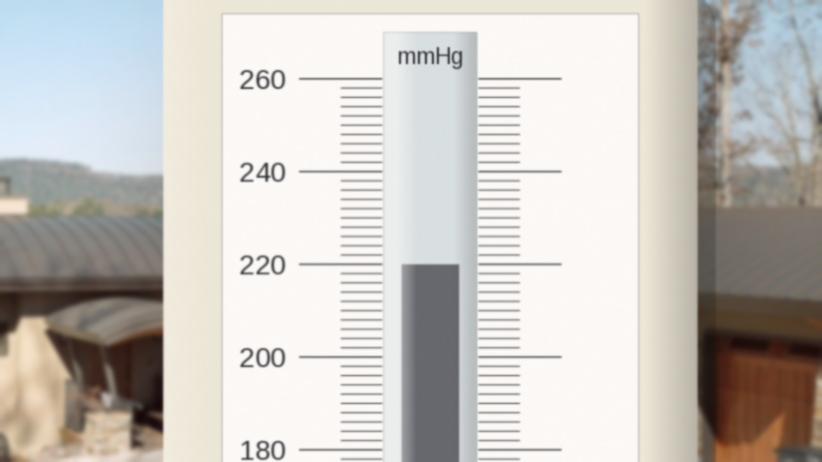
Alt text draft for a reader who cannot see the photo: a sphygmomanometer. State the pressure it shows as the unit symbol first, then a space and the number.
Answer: mmHg 220
